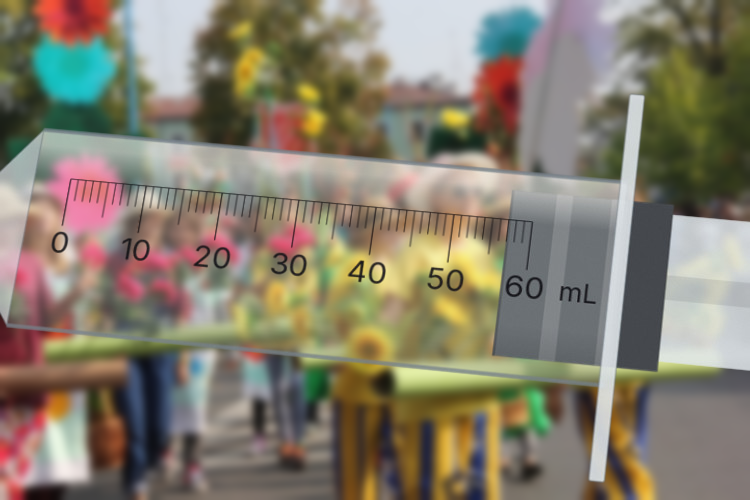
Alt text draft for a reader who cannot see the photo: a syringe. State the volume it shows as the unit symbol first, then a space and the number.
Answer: mL 57
